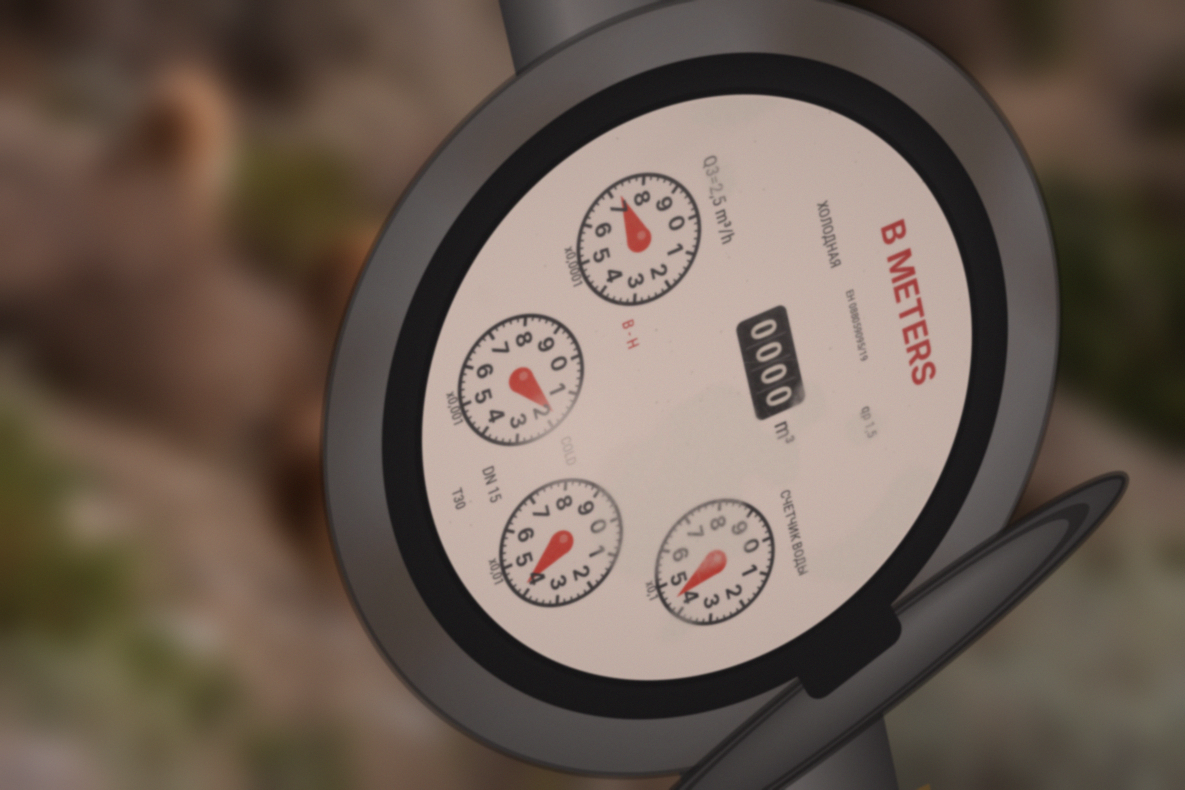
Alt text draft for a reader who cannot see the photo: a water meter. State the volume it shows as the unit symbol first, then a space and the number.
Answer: m³ 0.4417
